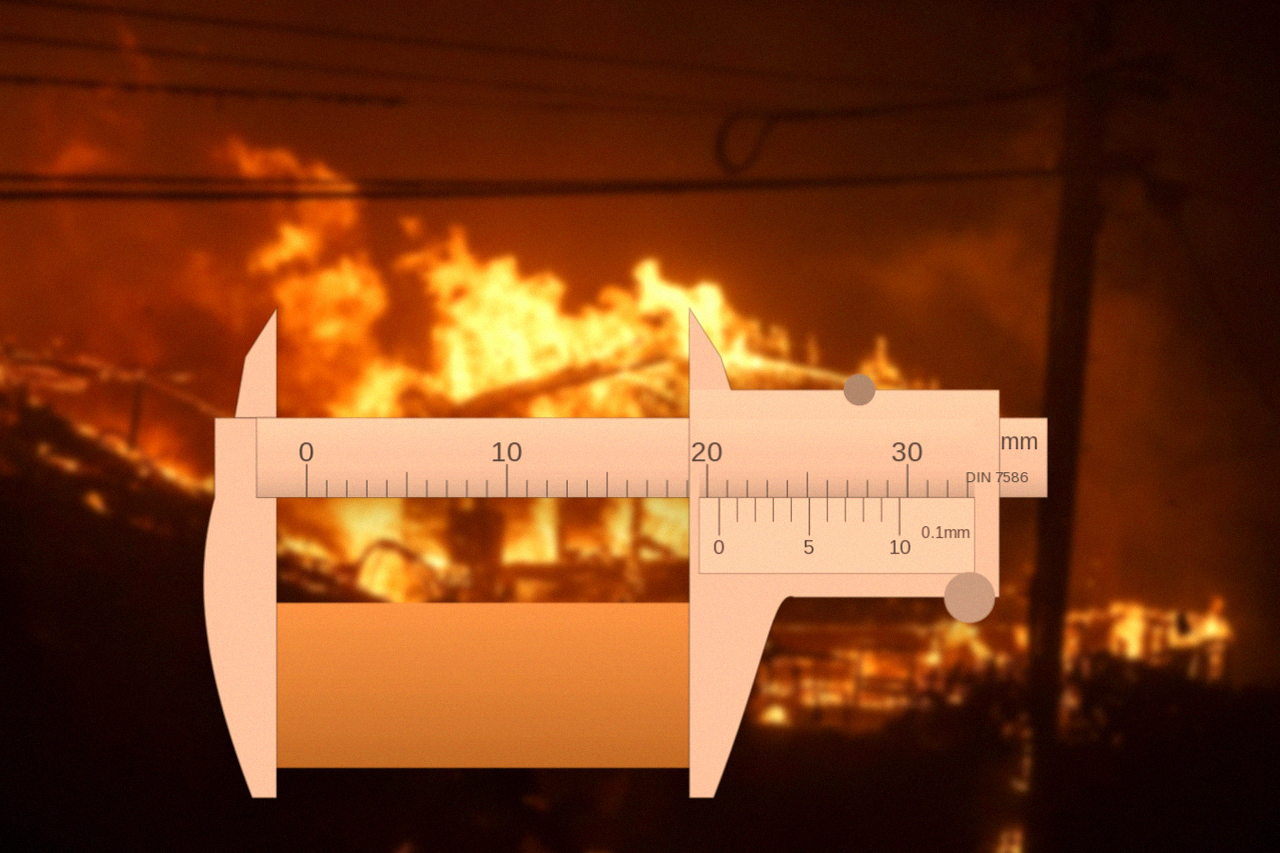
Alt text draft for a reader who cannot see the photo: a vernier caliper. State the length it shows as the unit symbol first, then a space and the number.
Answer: mm 20.6
